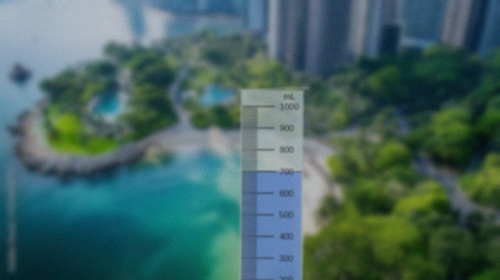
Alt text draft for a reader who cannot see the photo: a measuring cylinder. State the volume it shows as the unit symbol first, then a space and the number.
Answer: mL 700
